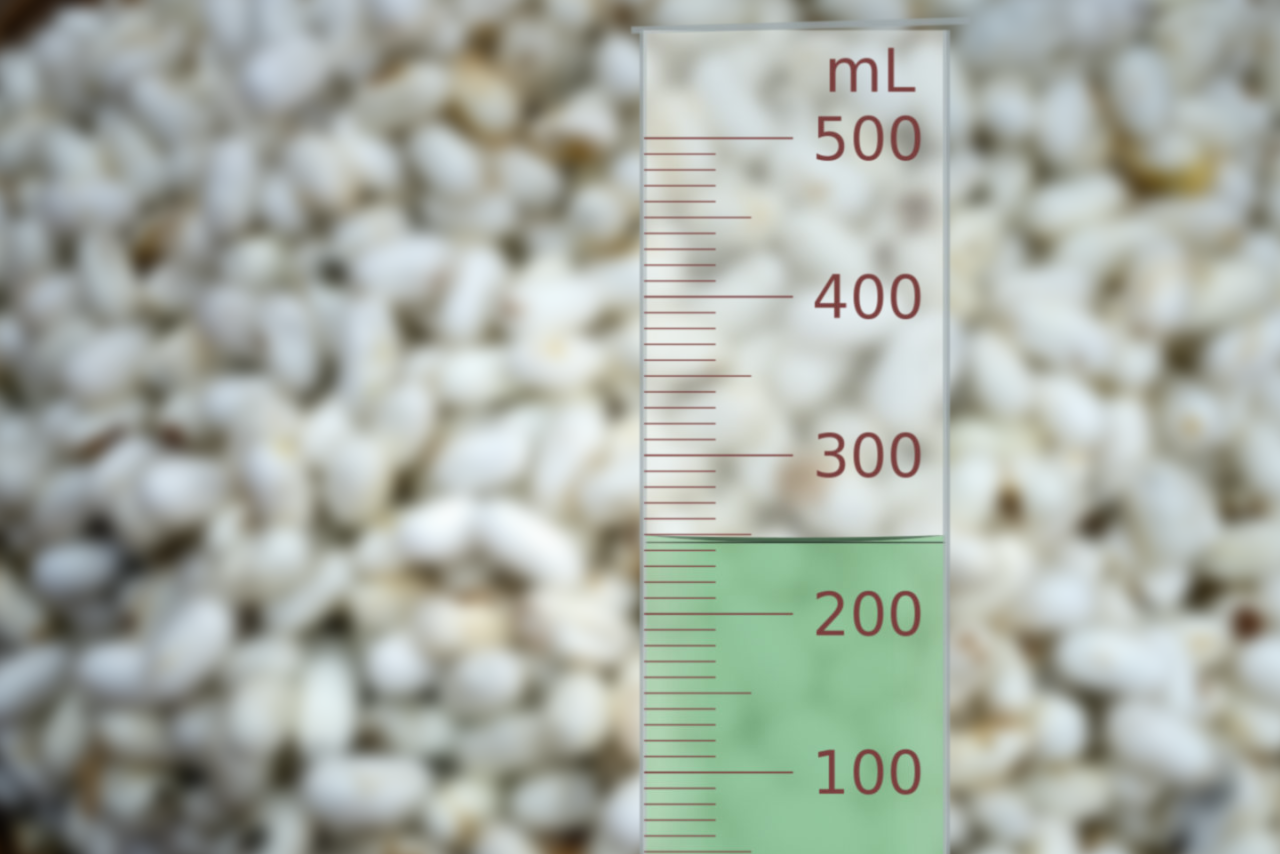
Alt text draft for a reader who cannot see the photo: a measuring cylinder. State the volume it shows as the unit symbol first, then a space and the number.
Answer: mL 245
